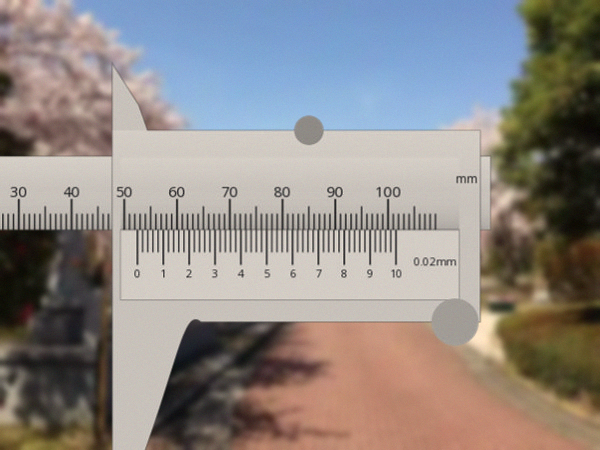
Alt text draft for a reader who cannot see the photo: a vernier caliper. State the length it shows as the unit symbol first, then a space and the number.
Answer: mm 52.5
